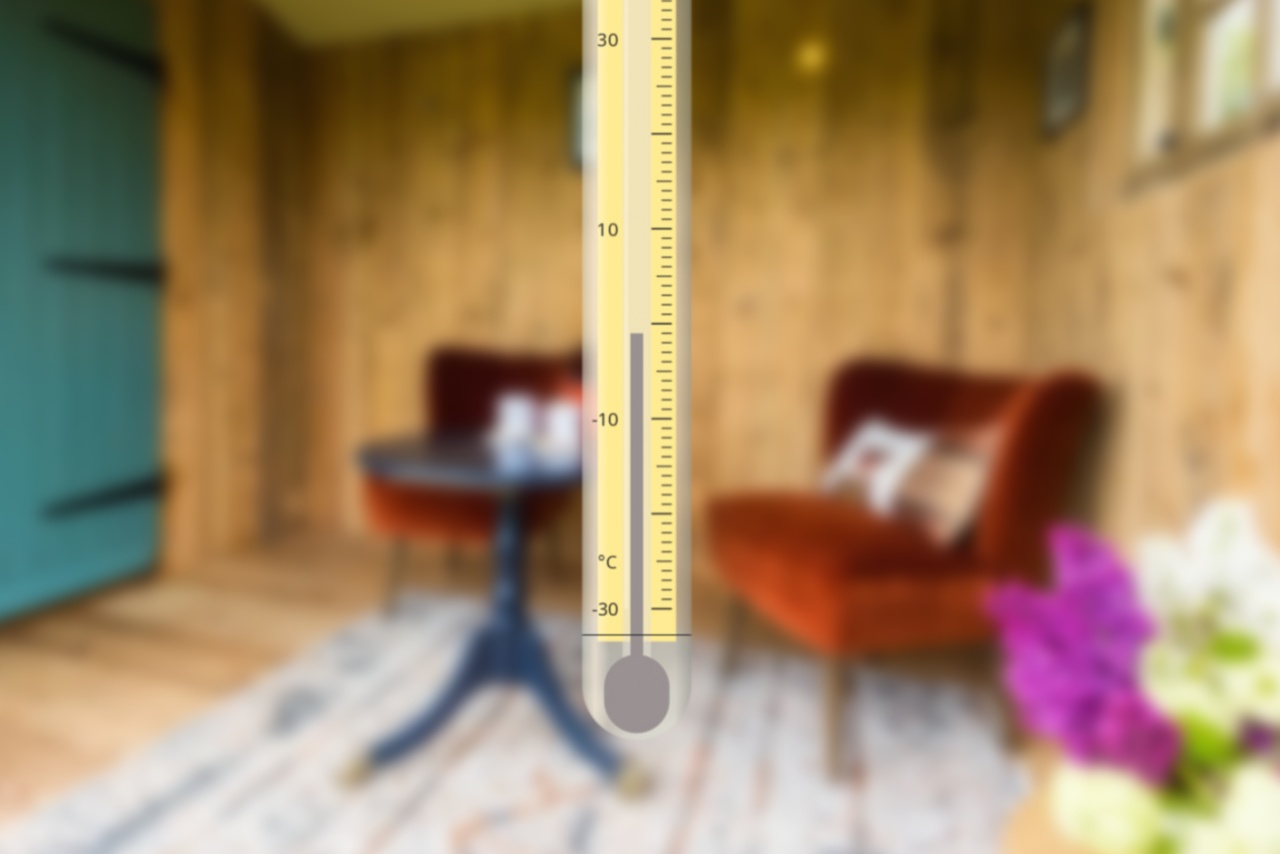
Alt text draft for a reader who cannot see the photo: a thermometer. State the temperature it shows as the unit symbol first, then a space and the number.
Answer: °C -1
